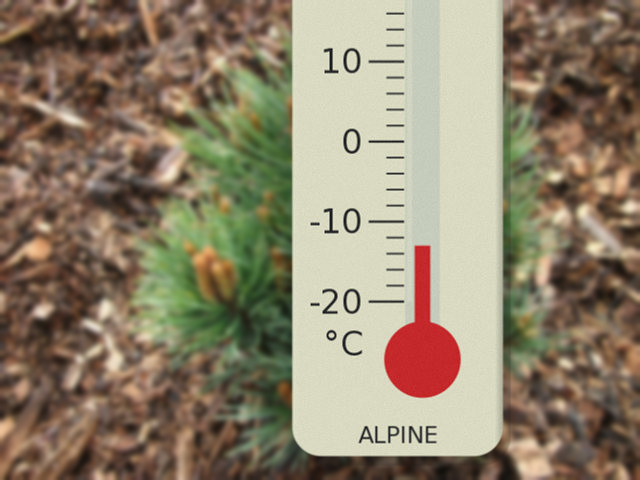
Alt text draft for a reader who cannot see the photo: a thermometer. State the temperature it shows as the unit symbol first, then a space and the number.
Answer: °C -13
